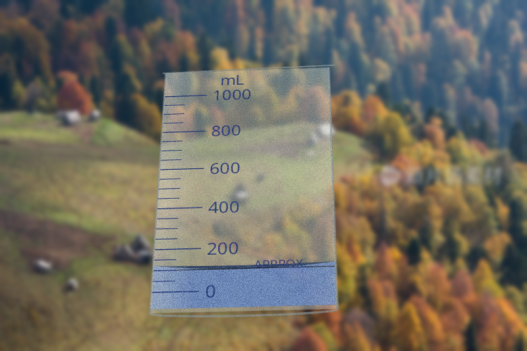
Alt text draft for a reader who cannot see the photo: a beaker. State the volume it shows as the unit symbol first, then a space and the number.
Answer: mL 100
